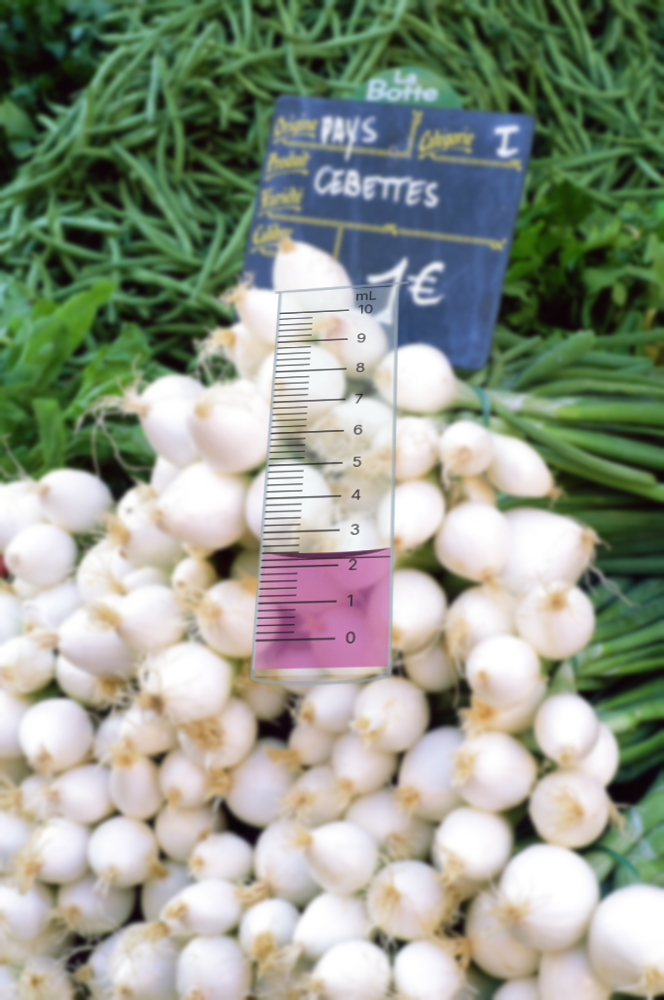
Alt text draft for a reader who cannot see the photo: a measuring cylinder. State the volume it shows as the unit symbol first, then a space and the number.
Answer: mL 2.2
